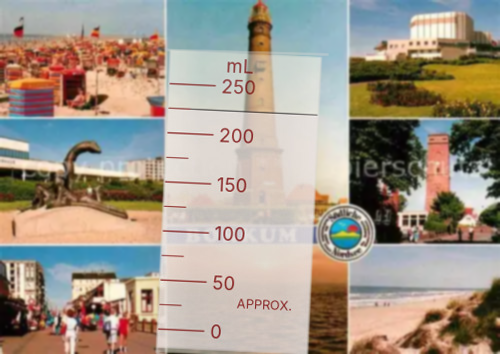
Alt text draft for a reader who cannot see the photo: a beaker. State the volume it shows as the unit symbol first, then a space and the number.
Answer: mL 225
